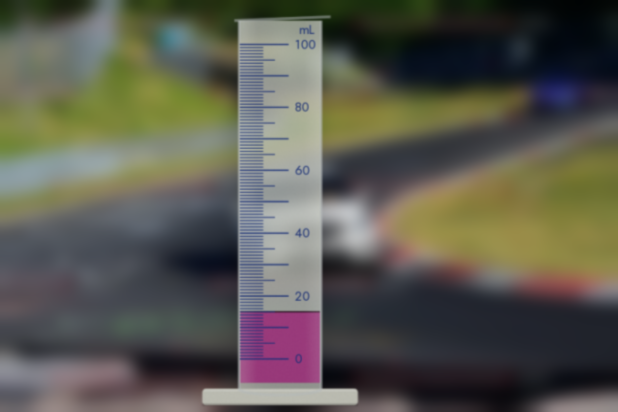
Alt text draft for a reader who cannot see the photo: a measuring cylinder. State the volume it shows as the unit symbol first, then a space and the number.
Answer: mL 15
